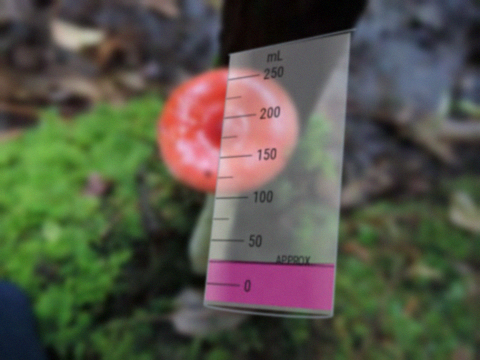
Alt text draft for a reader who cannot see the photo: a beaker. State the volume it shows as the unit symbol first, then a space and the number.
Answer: mL 25
